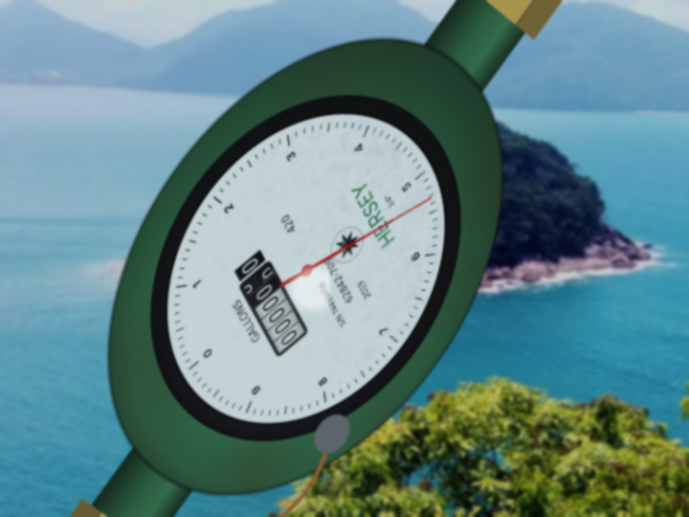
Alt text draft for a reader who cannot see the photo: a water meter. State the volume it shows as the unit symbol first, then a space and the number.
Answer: gal 85.3
